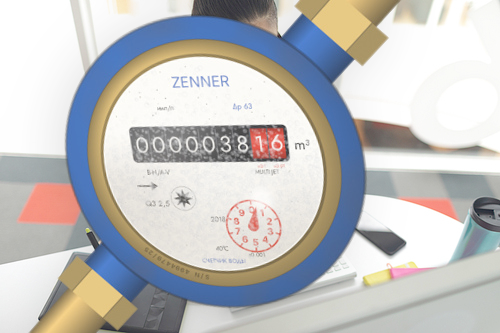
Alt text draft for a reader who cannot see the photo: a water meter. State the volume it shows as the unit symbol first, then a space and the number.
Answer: m³ 38.160
